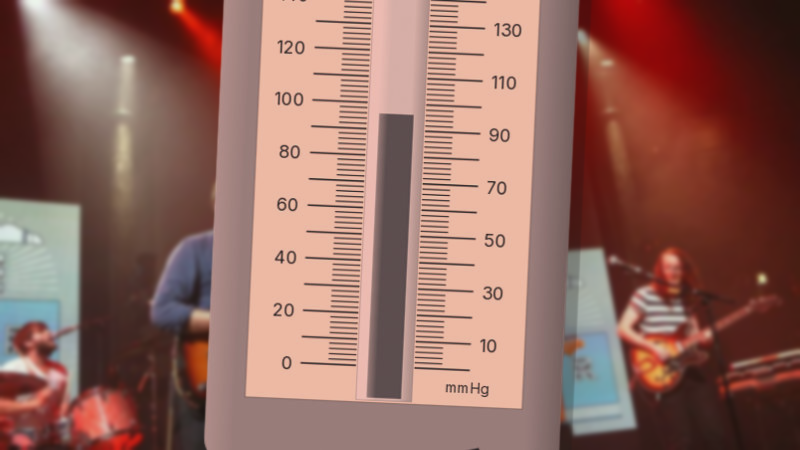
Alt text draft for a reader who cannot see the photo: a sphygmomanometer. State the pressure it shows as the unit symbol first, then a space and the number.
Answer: mmHg 96
